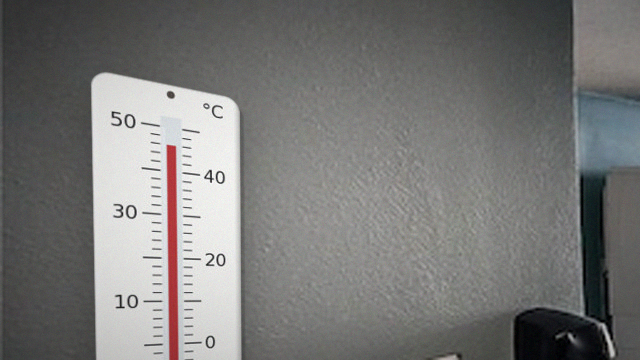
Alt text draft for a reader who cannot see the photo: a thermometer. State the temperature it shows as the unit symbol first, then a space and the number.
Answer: °C 46
